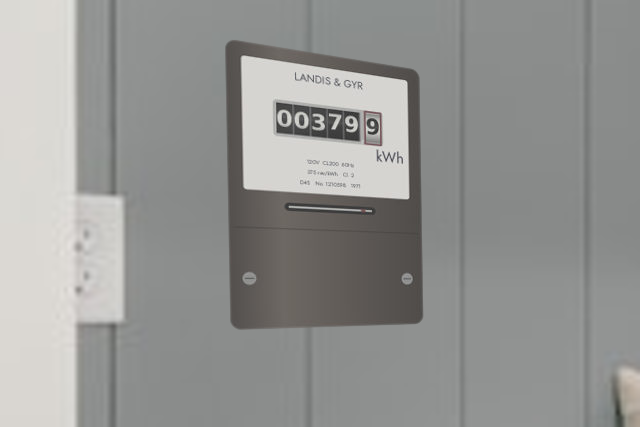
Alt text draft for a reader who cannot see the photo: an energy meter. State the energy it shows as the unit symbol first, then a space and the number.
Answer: kWh 379.9
